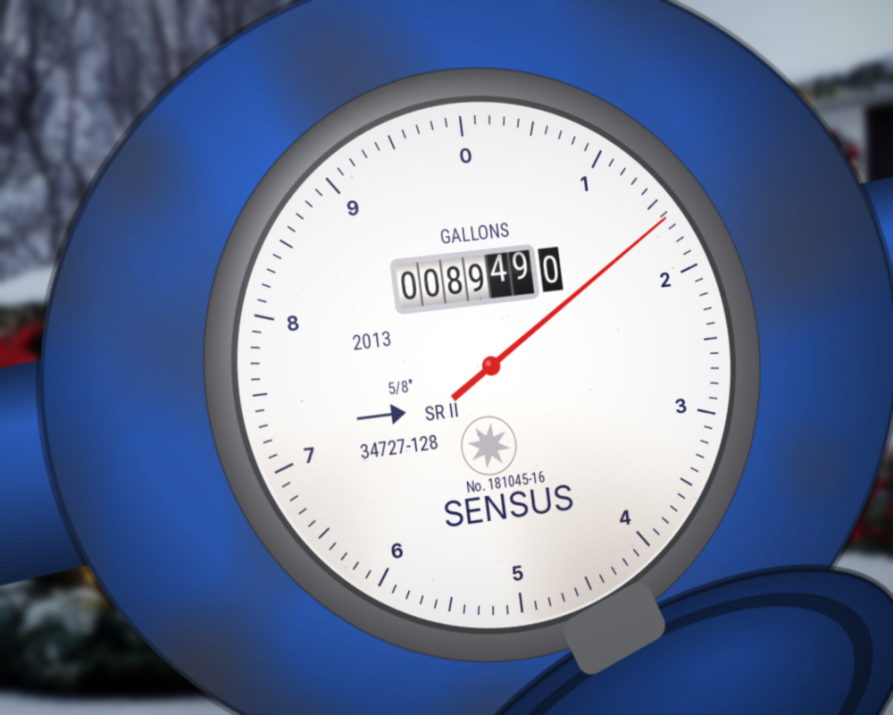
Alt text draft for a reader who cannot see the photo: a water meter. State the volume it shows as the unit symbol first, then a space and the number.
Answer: gal 89491.6
